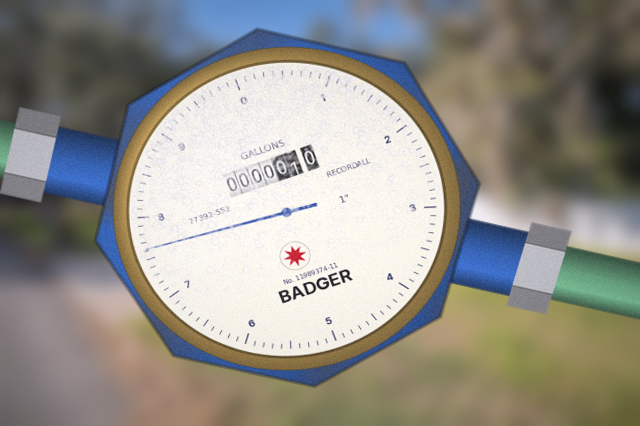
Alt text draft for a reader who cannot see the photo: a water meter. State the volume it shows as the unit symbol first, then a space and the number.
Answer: gal 7.6
